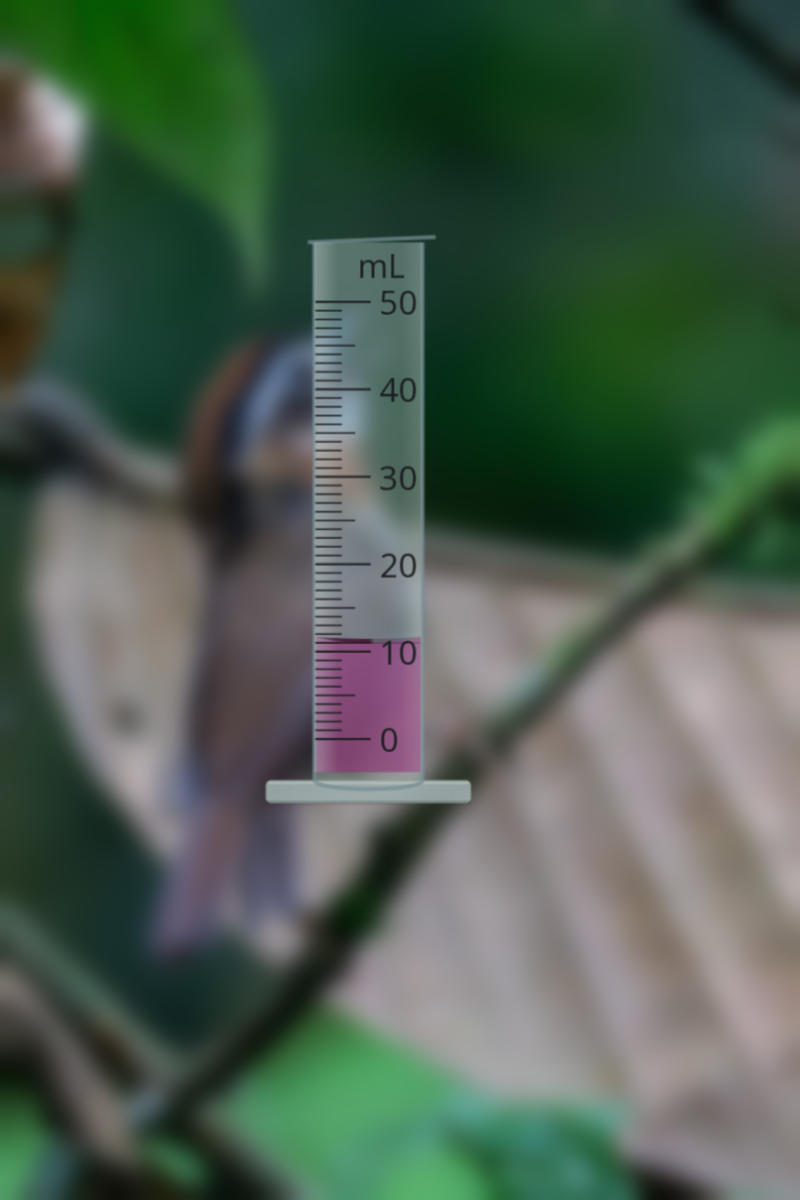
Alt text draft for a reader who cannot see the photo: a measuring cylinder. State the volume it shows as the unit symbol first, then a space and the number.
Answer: mL 11
